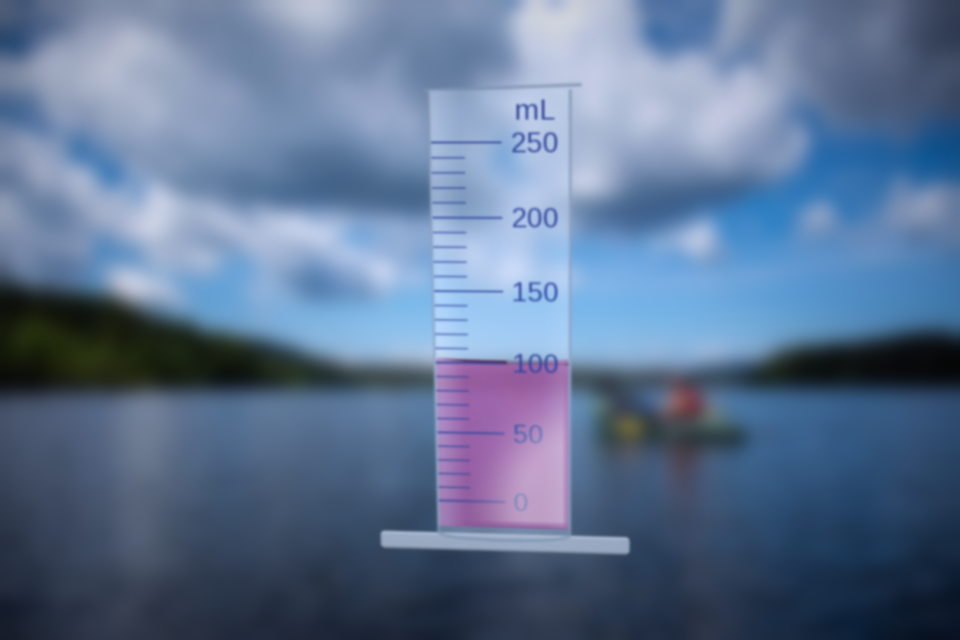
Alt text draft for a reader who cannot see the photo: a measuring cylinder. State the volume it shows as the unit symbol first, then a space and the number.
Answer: mL 100
